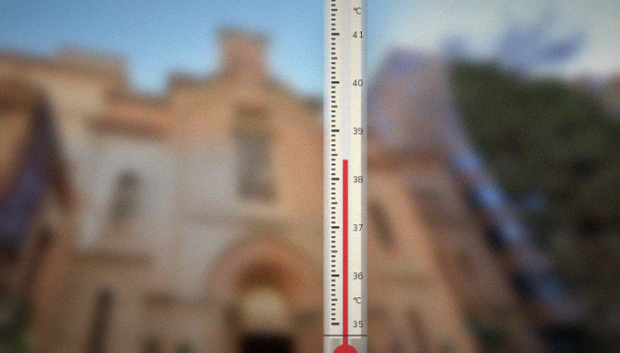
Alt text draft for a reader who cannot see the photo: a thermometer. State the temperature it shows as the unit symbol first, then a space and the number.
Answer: °C 38.4
